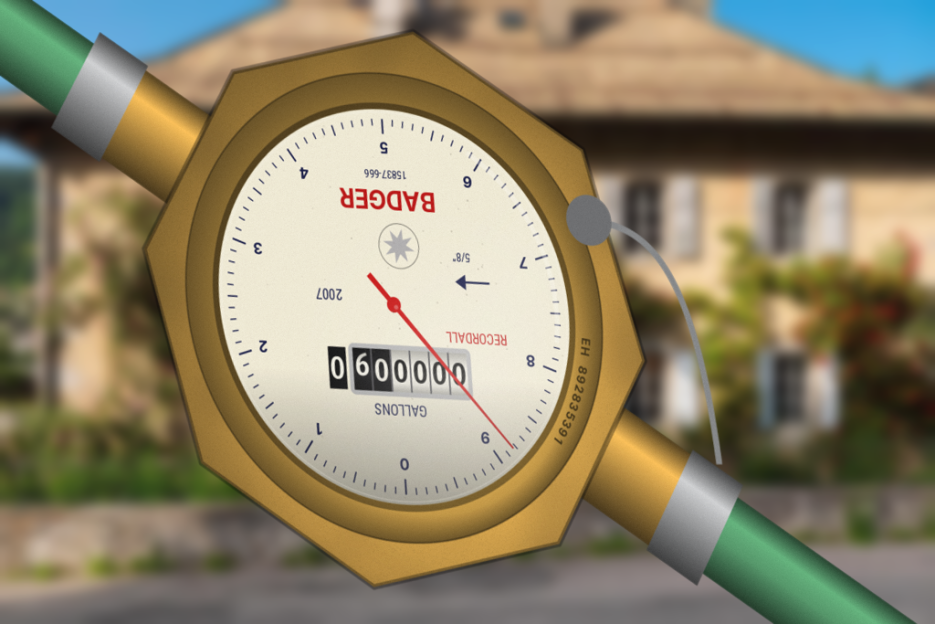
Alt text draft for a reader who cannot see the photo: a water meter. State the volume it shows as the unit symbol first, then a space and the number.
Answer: gal 88.8
